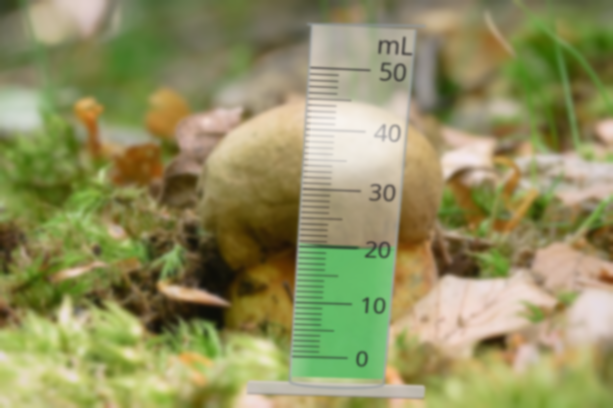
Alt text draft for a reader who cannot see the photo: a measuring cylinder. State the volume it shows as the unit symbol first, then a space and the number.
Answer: mL 20
